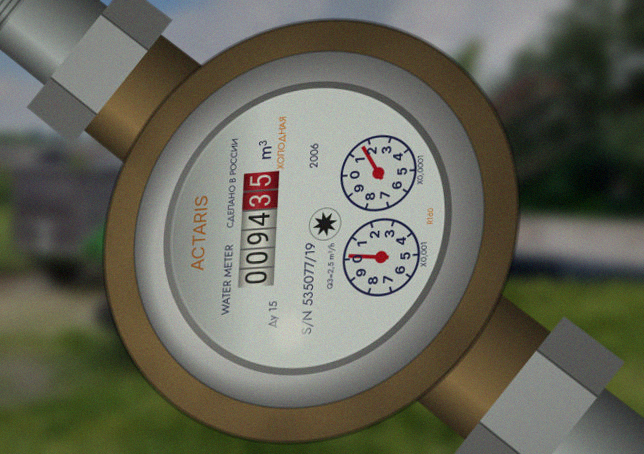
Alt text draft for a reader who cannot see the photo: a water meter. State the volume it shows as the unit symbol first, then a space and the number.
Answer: m³ 94.3501
